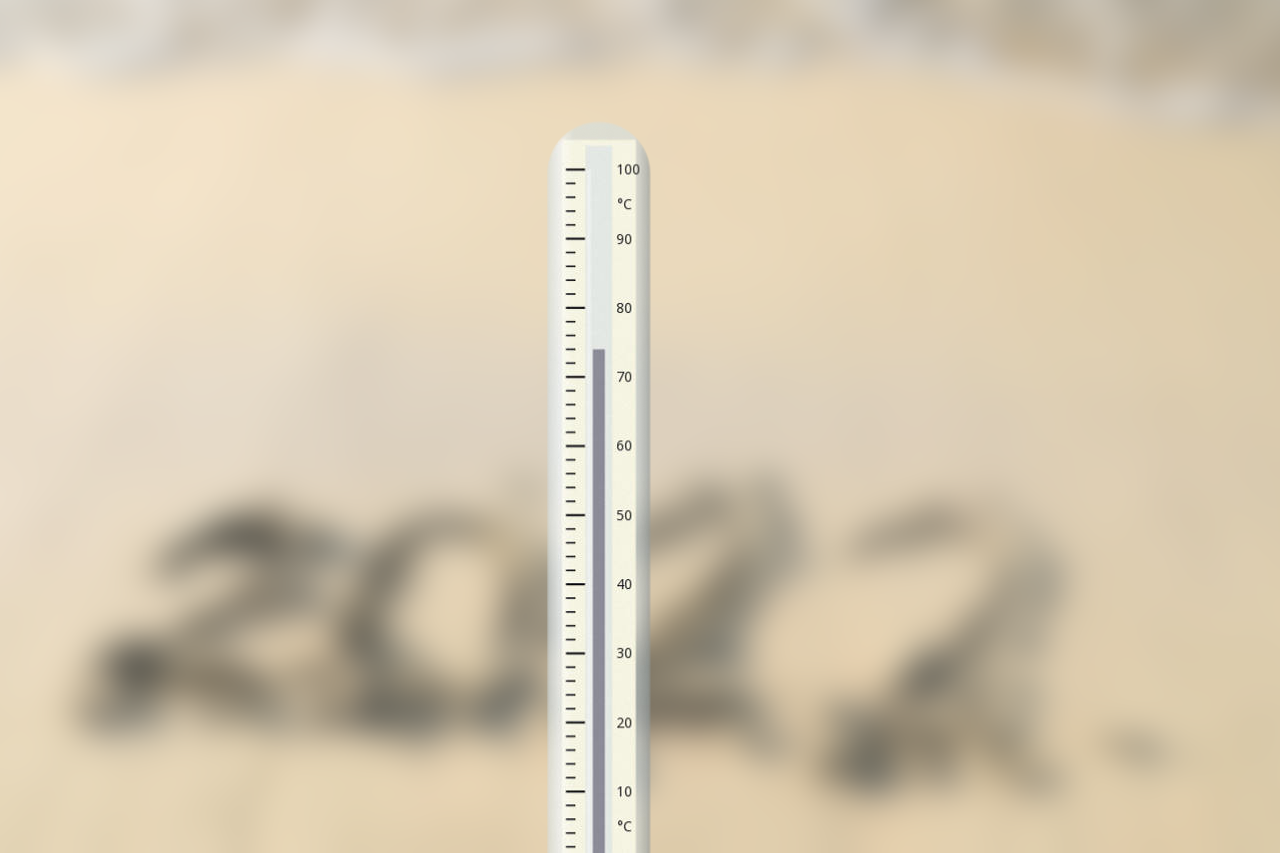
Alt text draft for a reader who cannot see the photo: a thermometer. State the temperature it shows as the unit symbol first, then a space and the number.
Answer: °C 74
